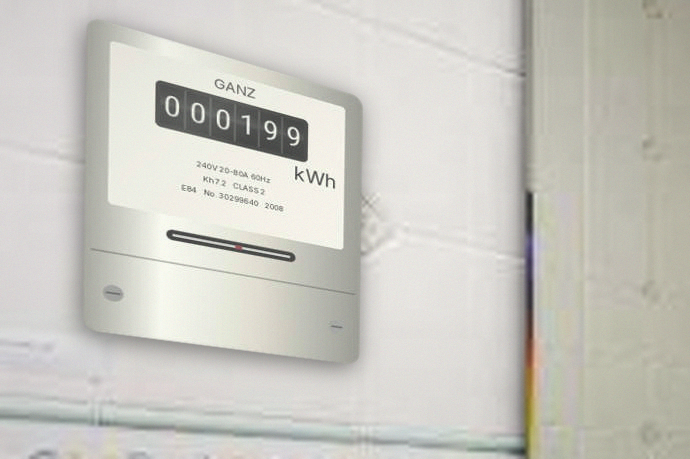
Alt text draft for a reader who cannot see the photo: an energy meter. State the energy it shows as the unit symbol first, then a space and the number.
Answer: kWh 199
